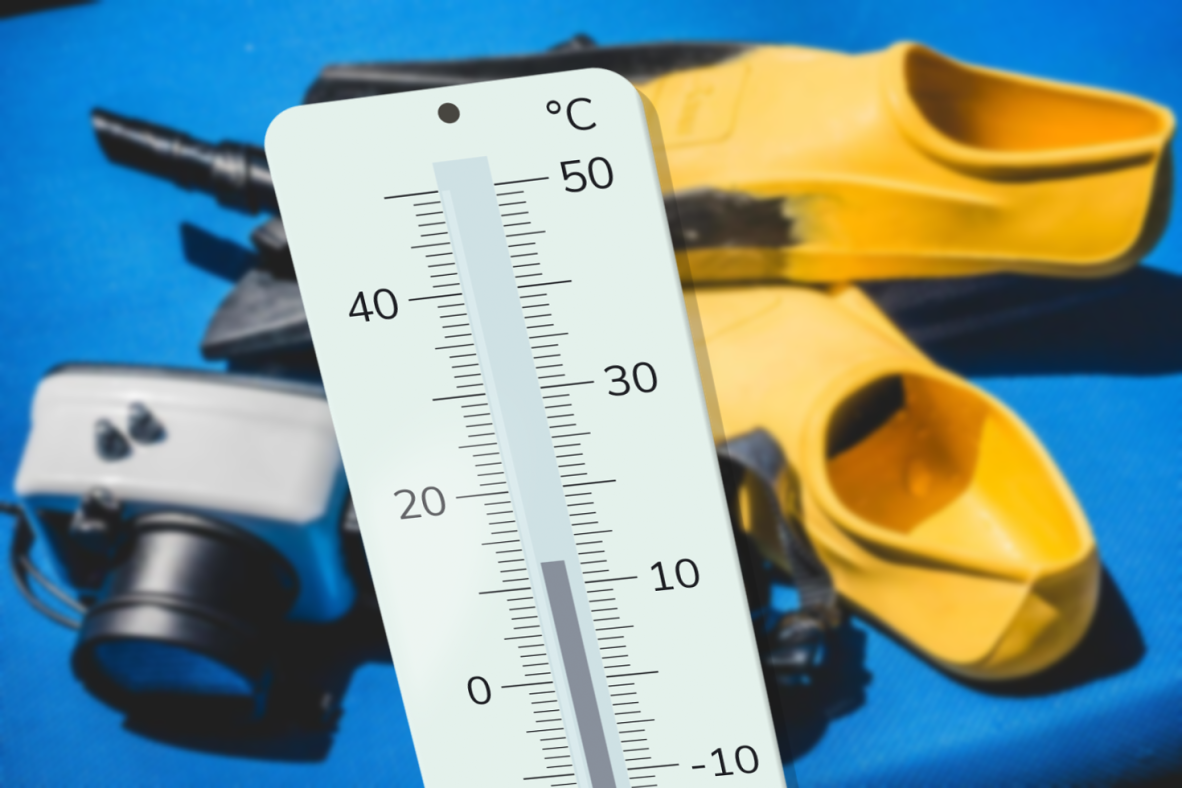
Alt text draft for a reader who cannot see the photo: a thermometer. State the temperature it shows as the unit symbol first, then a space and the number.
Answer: °C 12.5
